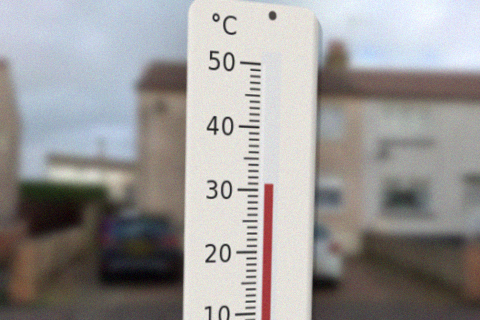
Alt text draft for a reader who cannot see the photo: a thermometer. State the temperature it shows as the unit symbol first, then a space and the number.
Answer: °C 31
